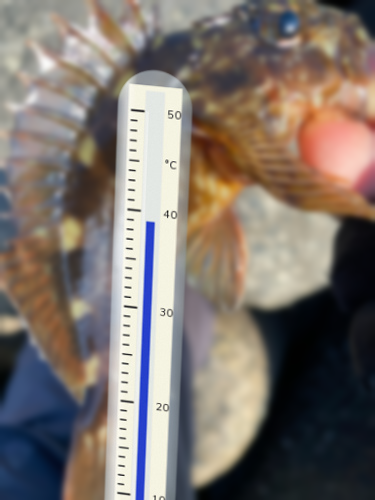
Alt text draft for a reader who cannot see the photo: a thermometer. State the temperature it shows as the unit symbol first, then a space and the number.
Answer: °C 39
